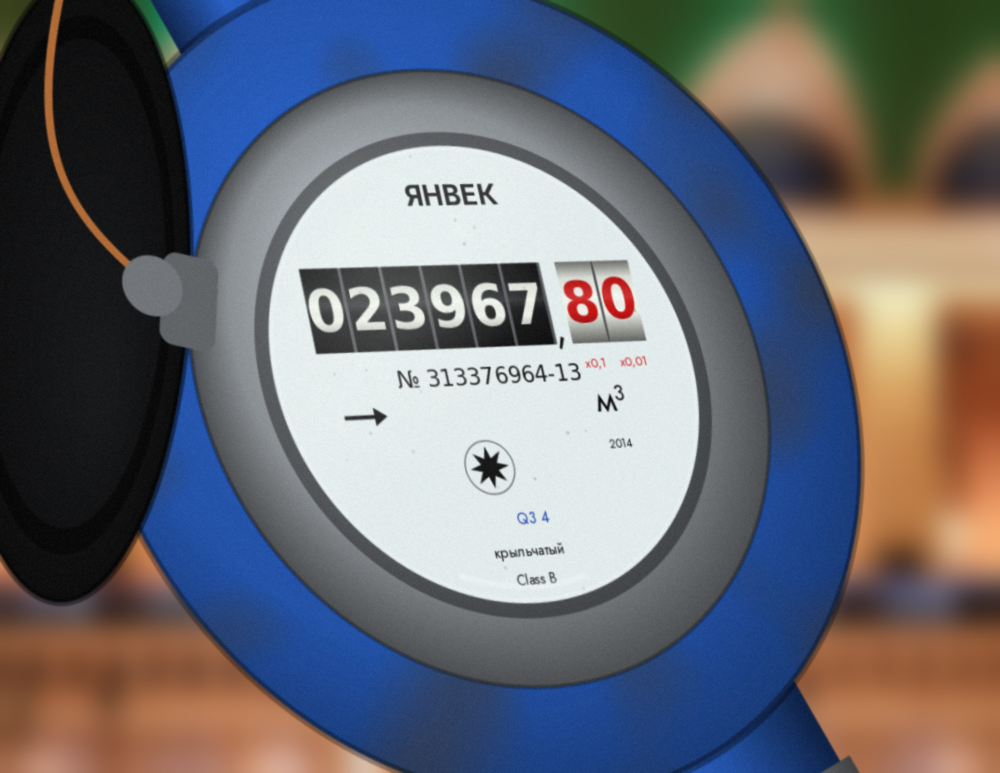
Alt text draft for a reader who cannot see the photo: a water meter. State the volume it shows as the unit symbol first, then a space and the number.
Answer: m³ 23967.80
